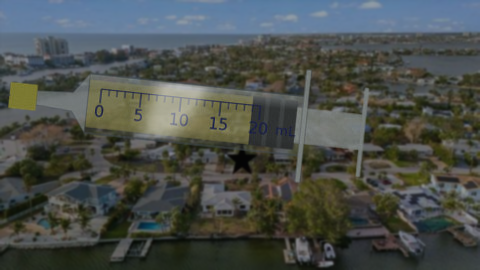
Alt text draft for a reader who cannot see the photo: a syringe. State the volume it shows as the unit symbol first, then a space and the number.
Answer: mL 19
